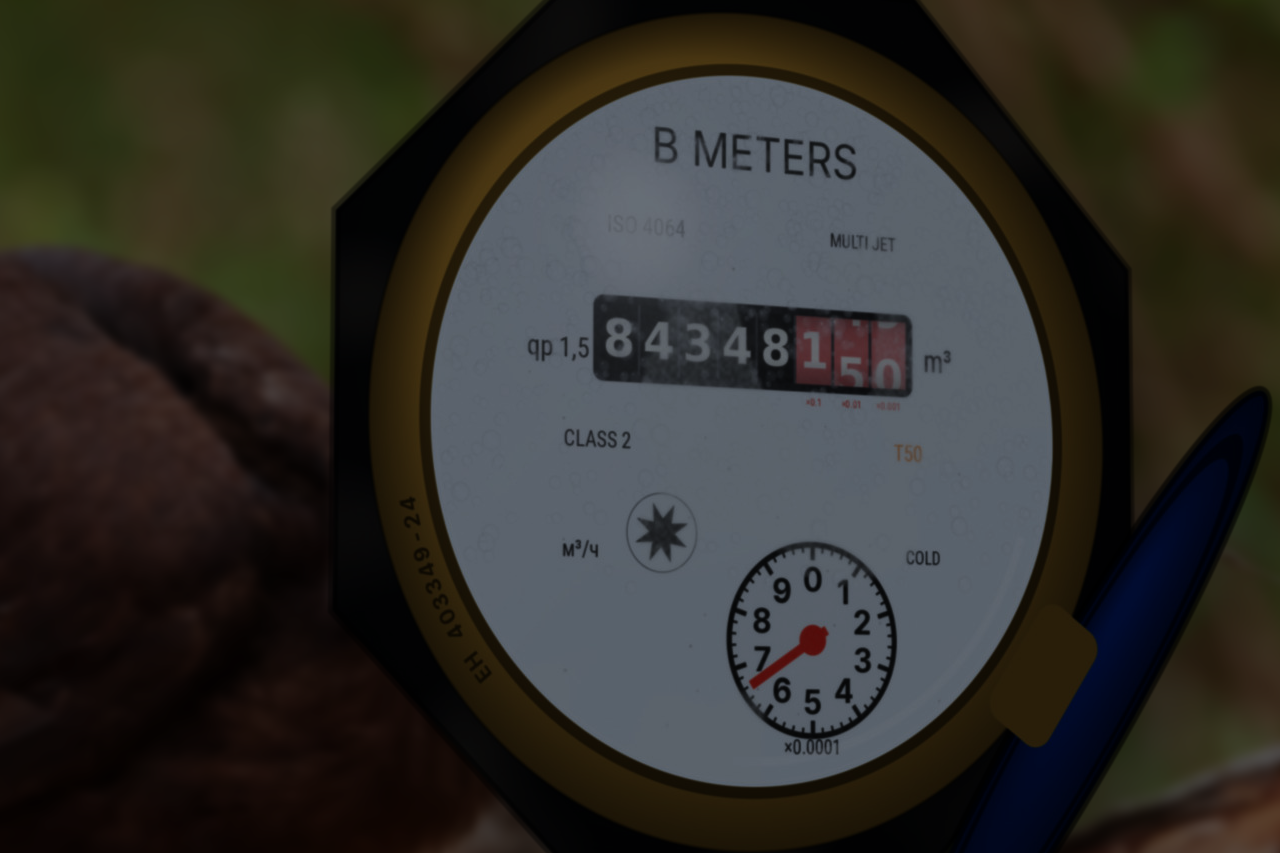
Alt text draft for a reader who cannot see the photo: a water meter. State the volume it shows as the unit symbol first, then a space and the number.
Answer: m³ 84348.1496
